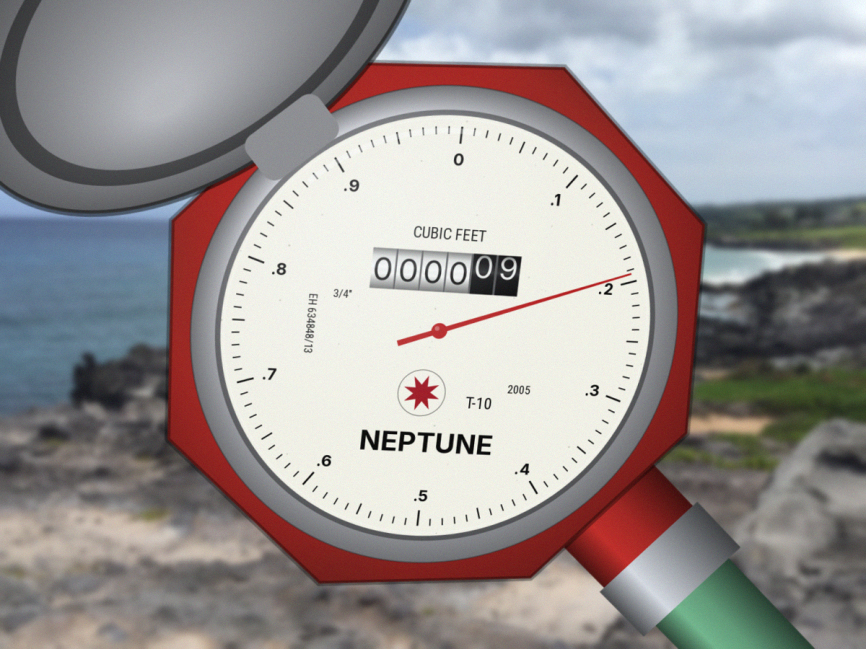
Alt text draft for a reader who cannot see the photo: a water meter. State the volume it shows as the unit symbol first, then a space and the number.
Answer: ft³ 9.19
